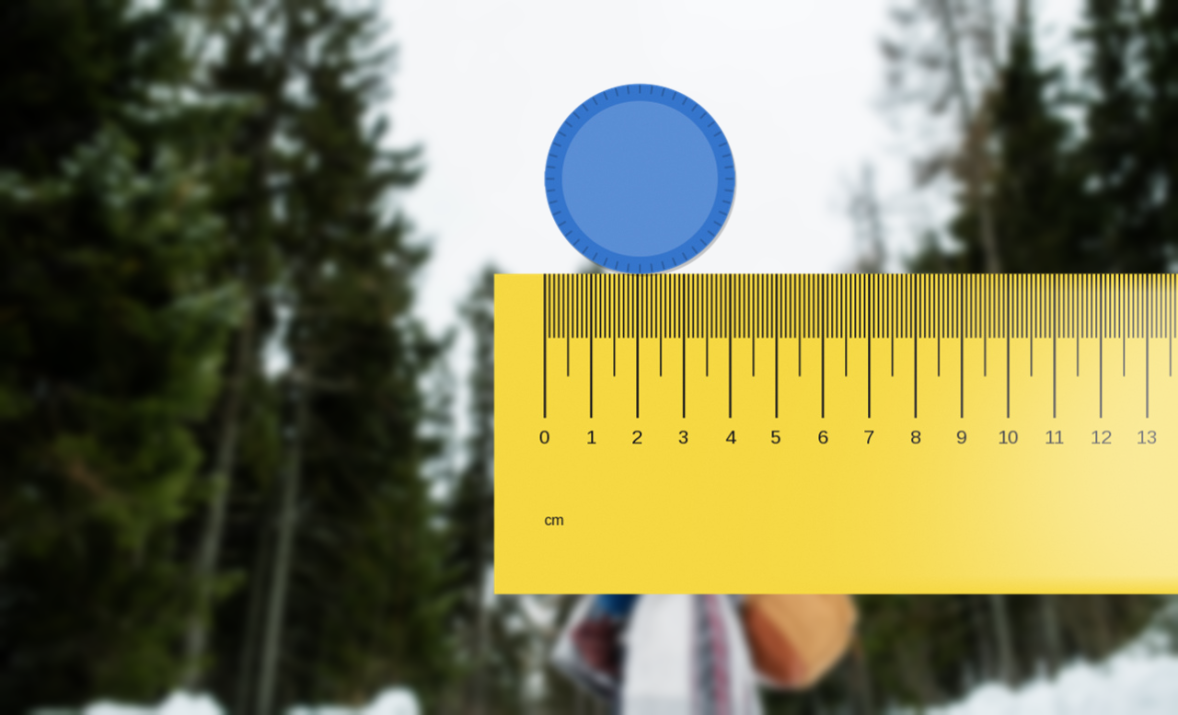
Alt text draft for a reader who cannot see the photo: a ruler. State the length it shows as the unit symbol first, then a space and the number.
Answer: cm 4.1
